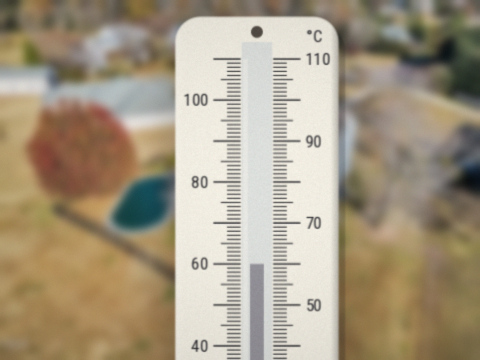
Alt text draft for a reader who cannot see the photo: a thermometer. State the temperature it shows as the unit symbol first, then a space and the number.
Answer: °C 60
